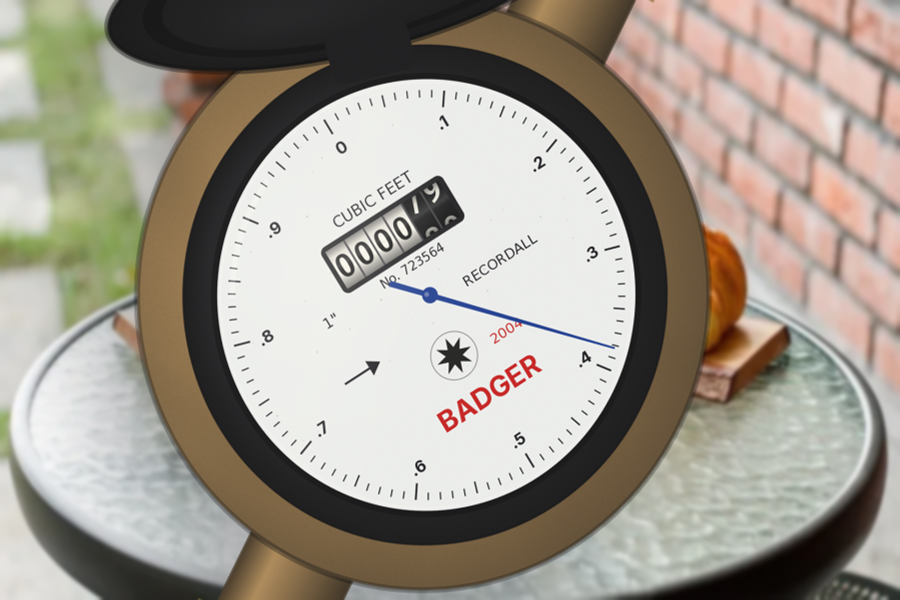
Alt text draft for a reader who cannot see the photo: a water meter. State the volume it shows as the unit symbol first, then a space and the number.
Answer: ft³ 79.38
